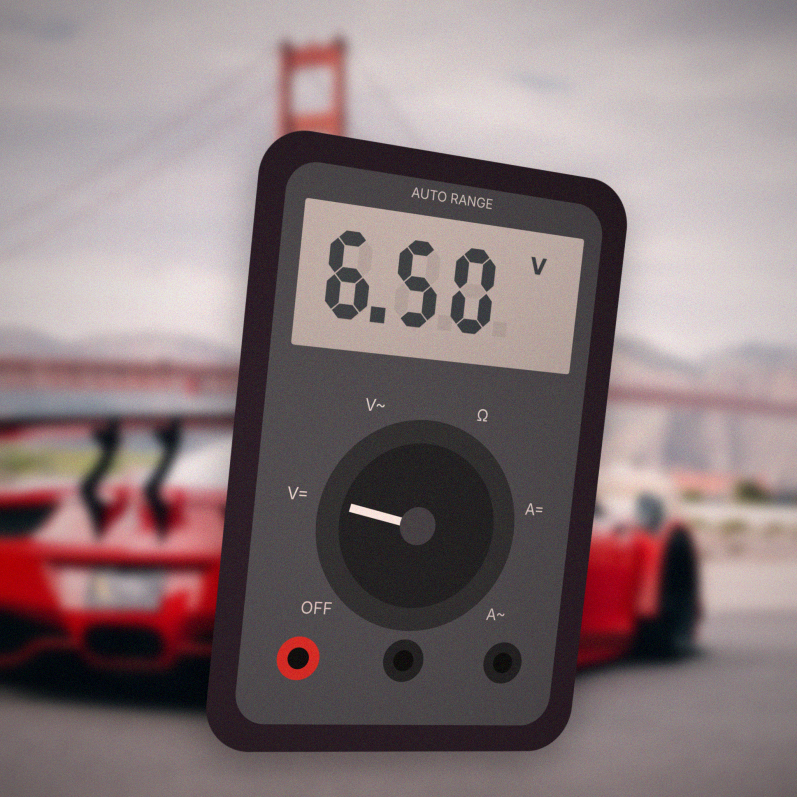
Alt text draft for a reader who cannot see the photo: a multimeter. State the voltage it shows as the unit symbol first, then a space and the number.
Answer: V 6.50
